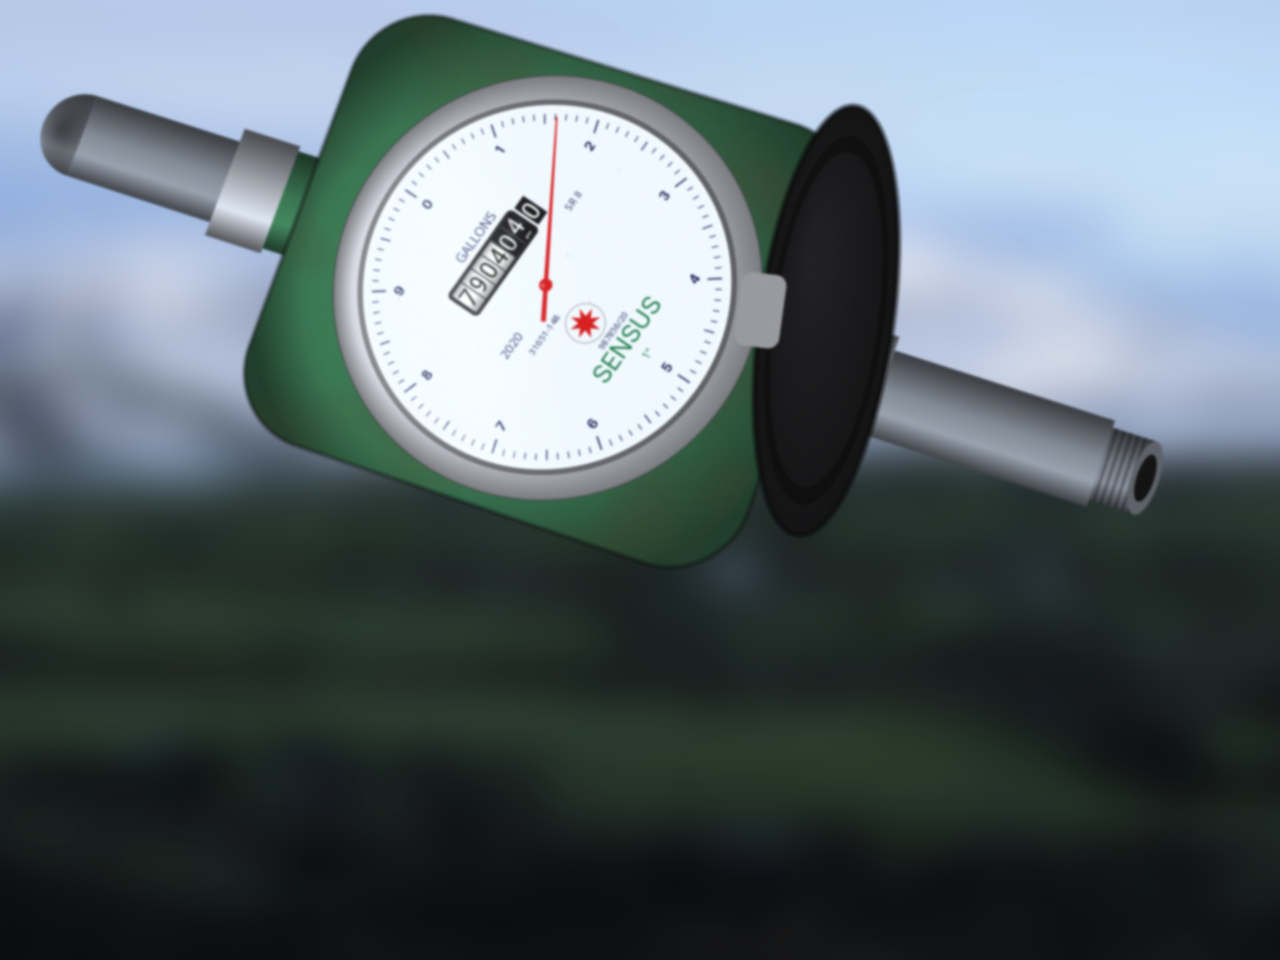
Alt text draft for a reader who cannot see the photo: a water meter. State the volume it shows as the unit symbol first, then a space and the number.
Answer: gal 7904041.6
